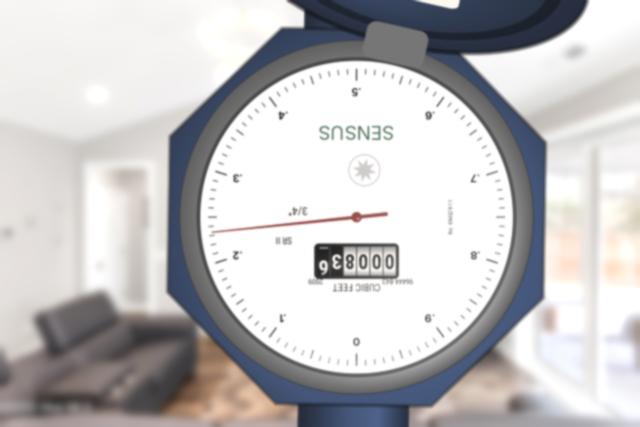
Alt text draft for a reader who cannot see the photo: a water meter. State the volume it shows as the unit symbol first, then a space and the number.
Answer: ft³ 836.23
